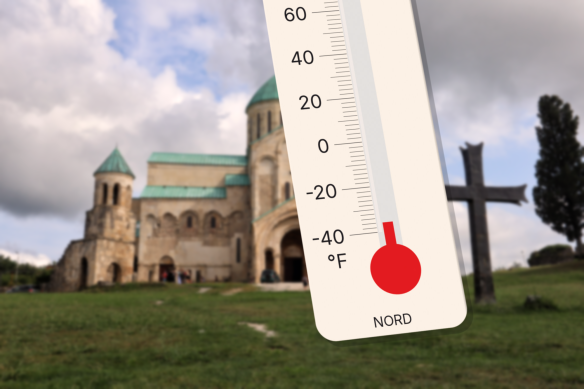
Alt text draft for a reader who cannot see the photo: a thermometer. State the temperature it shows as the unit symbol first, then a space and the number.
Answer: °F -36
